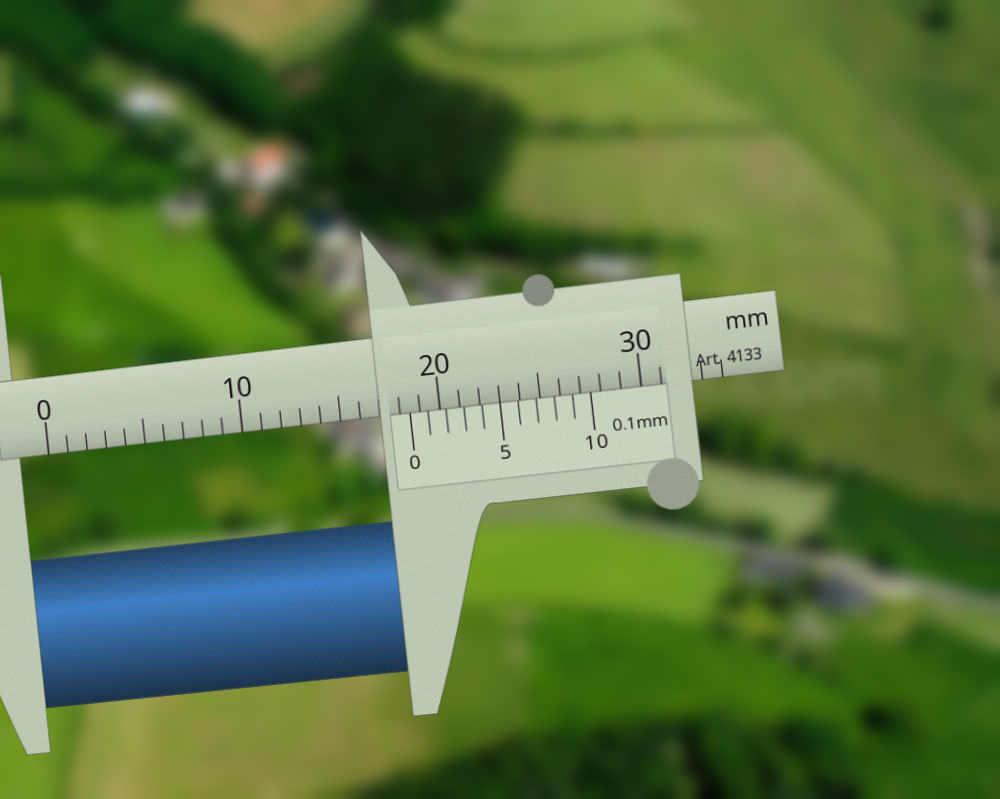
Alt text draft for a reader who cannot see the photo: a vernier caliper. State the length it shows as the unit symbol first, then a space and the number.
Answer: mm 18.5
